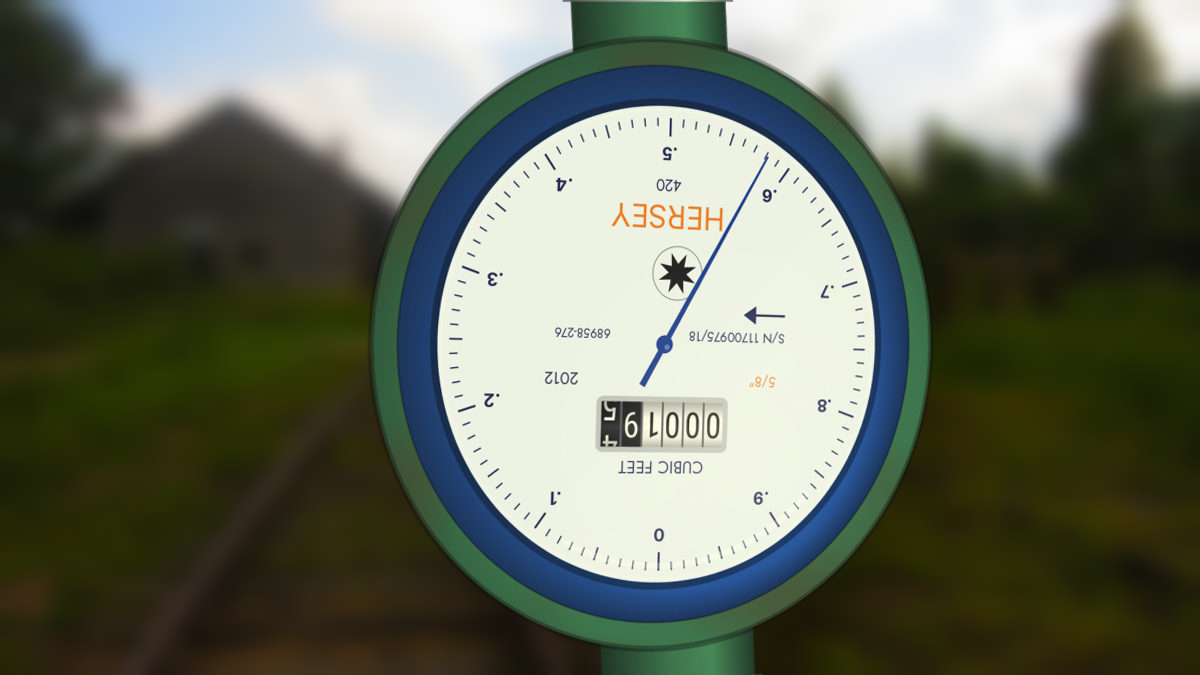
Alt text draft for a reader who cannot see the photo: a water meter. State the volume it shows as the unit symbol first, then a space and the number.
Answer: ft³ 194.58
